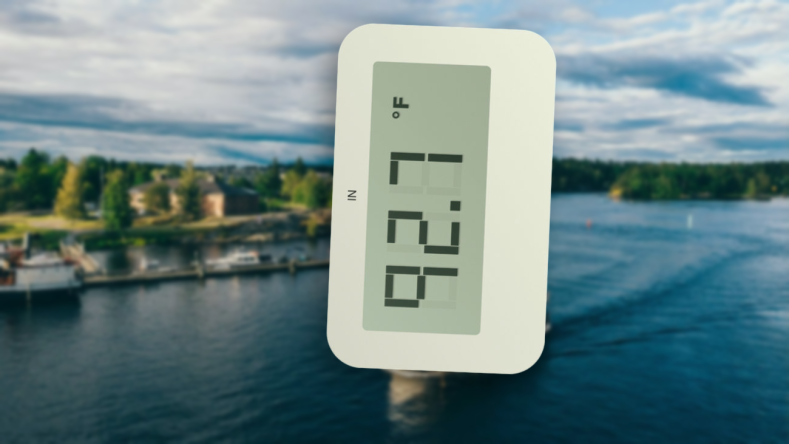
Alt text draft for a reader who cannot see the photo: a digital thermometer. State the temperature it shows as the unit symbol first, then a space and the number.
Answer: °F 92.7
